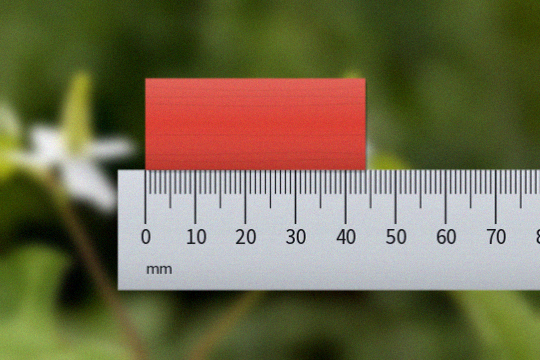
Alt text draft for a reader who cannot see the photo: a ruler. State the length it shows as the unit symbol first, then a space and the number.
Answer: mm 44
